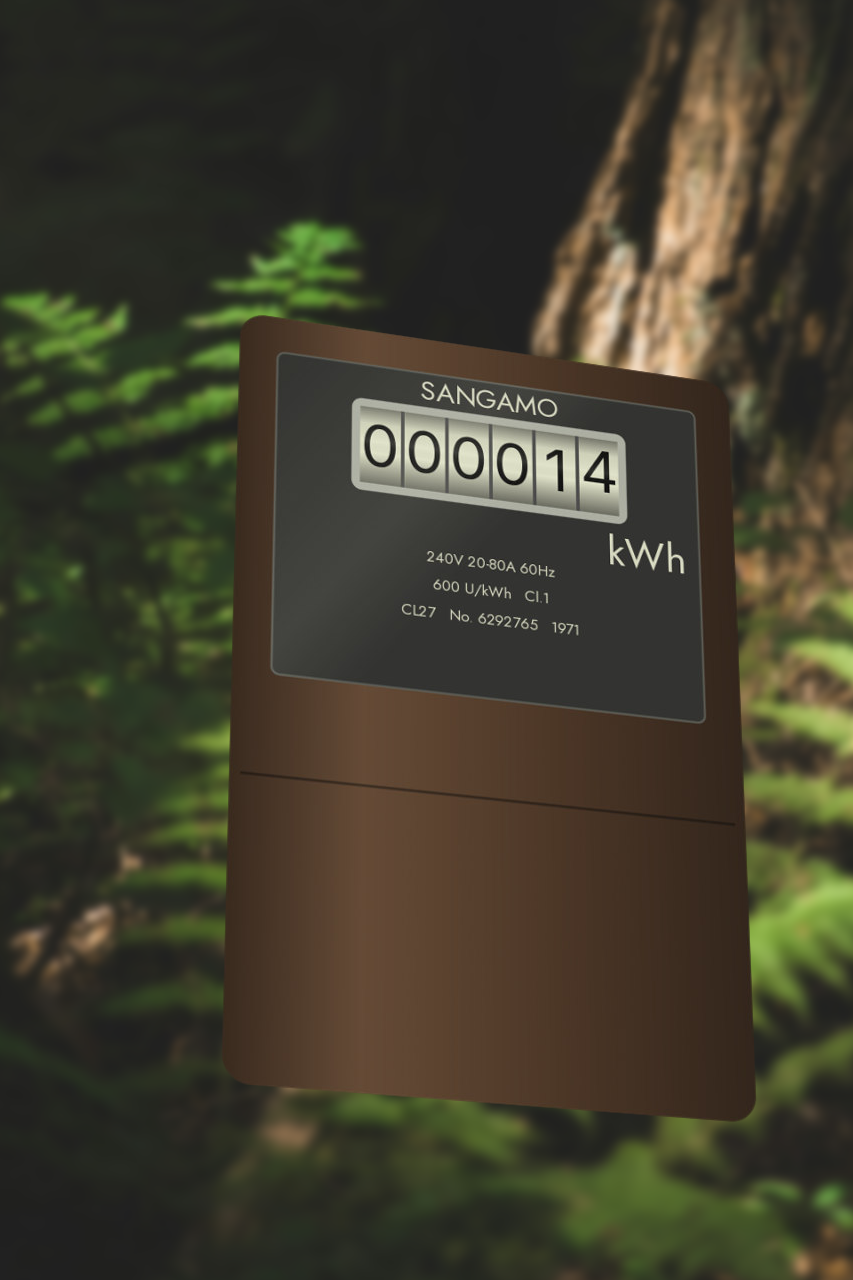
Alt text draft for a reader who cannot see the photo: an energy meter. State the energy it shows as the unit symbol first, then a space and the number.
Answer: kWh 14
